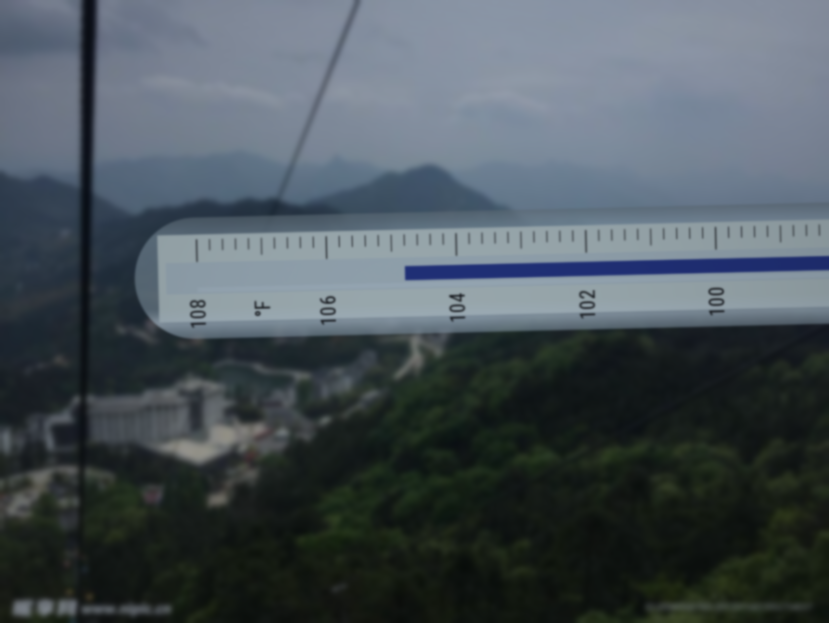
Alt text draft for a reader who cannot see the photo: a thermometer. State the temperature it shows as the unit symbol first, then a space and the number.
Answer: °F 104.8
